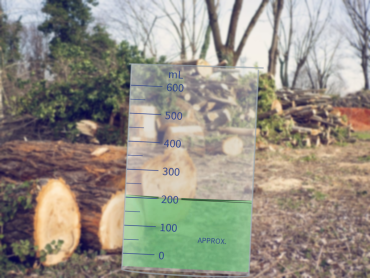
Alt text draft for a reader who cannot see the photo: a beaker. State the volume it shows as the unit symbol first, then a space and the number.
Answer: mL 200
